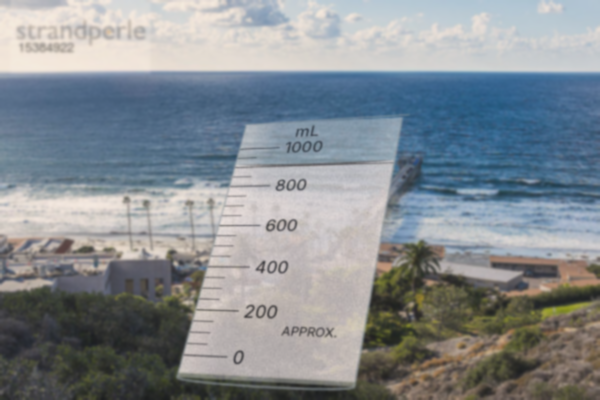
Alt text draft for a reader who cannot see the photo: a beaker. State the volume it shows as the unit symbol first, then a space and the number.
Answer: mL 900
